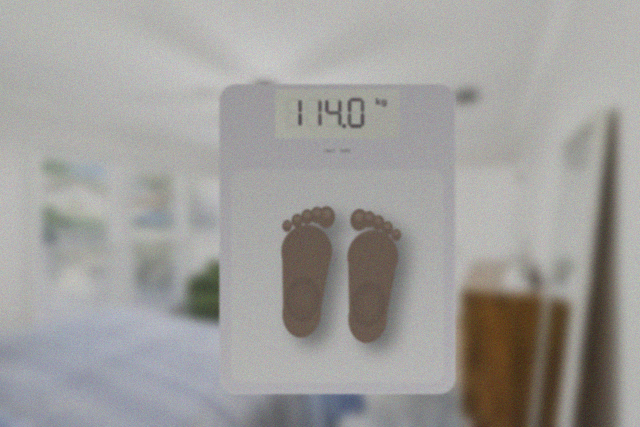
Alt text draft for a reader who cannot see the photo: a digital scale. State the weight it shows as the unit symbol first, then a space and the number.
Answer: kg 114.0
